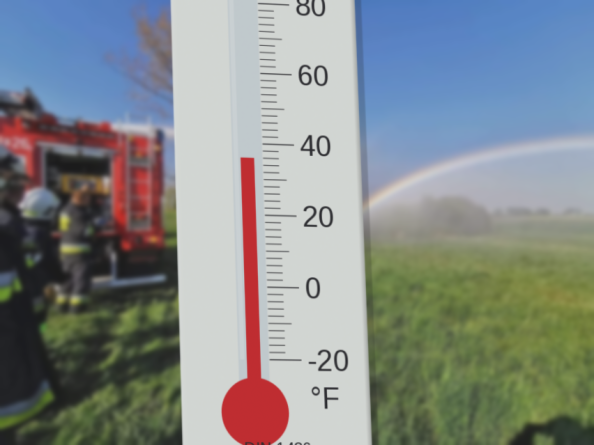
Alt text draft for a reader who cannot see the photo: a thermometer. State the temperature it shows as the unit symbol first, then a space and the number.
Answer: °F 36
